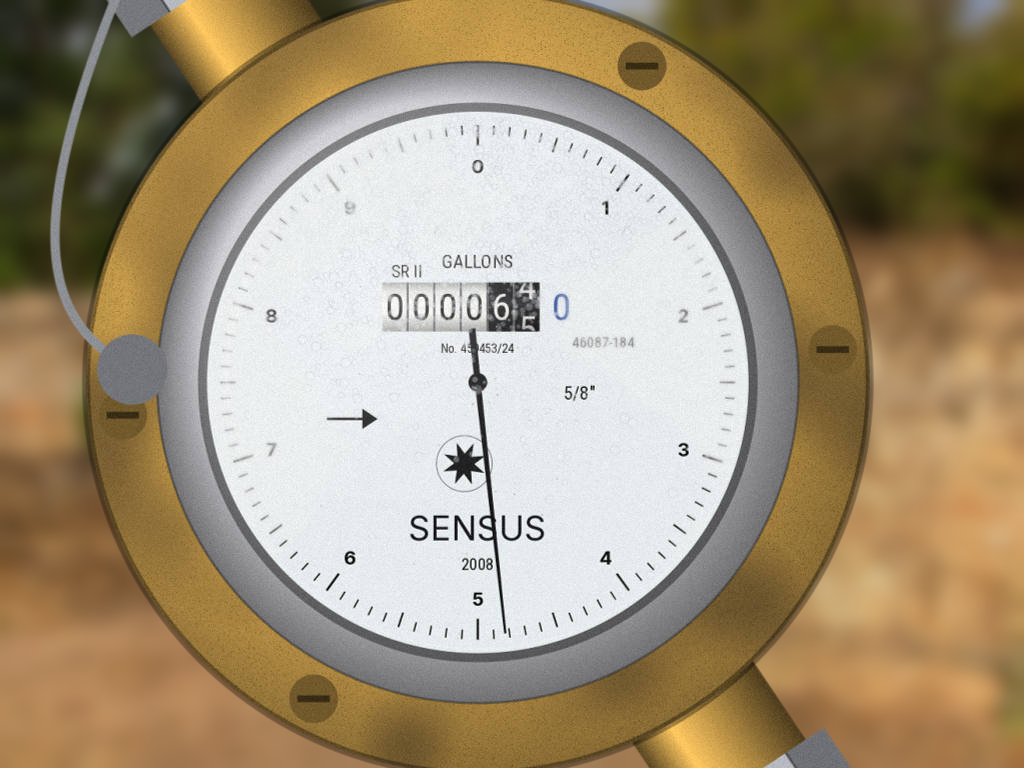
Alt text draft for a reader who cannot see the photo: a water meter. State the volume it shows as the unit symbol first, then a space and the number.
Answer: gal 644.8
